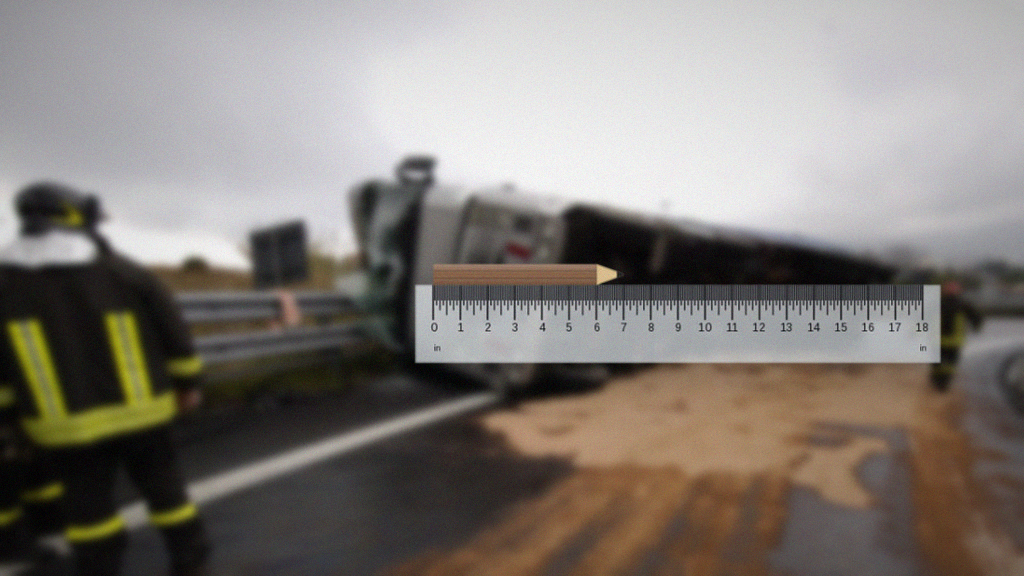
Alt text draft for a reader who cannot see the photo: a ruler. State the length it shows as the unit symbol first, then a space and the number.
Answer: in 7
